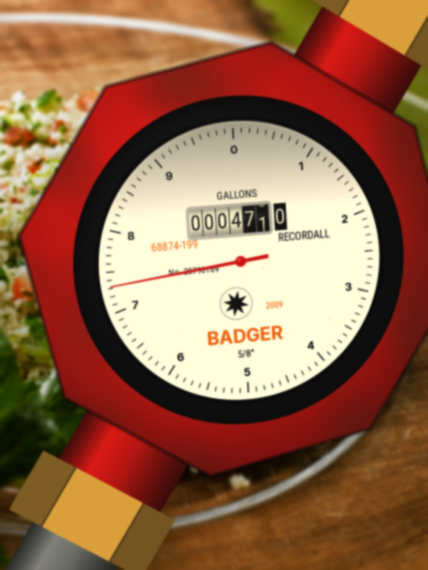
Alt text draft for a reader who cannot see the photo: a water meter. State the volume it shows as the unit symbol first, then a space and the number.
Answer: gal 4707.3
